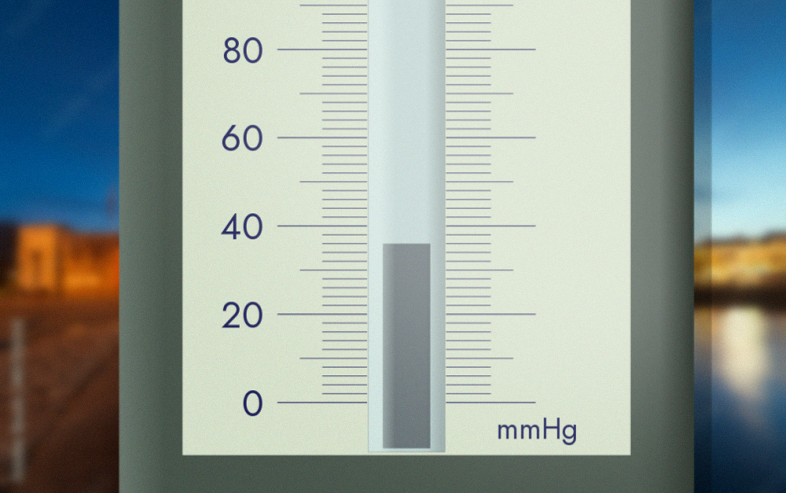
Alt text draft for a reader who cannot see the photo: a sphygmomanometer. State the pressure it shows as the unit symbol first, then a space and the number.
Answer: mmHg 36
